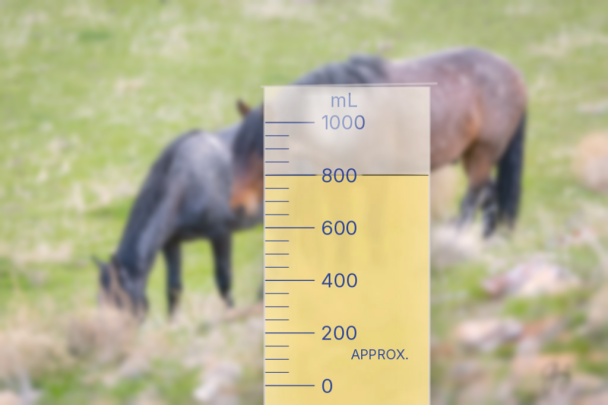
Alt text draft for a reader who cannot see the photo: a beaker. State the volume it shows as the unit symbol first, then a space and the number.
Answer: mL 800
